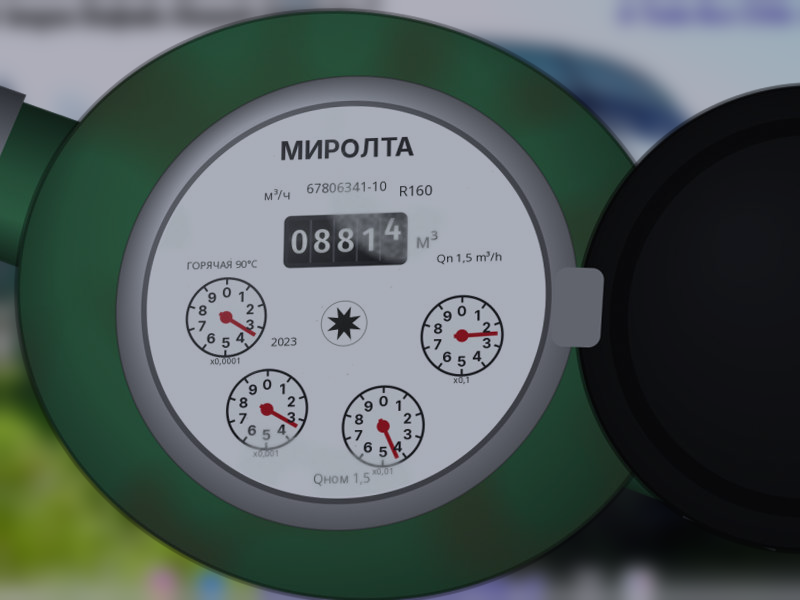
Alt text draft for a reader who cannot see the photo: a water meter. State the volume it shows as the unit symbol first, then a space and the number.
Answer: m³ 8814.2433
